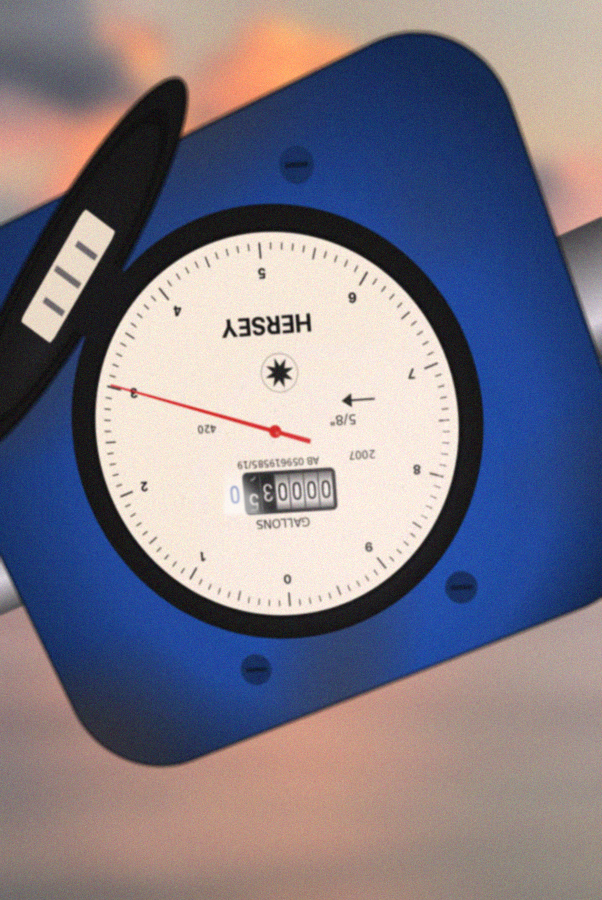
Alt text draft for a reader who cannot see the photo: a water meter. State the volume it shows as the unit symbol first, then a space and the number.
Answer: gal 353.0
